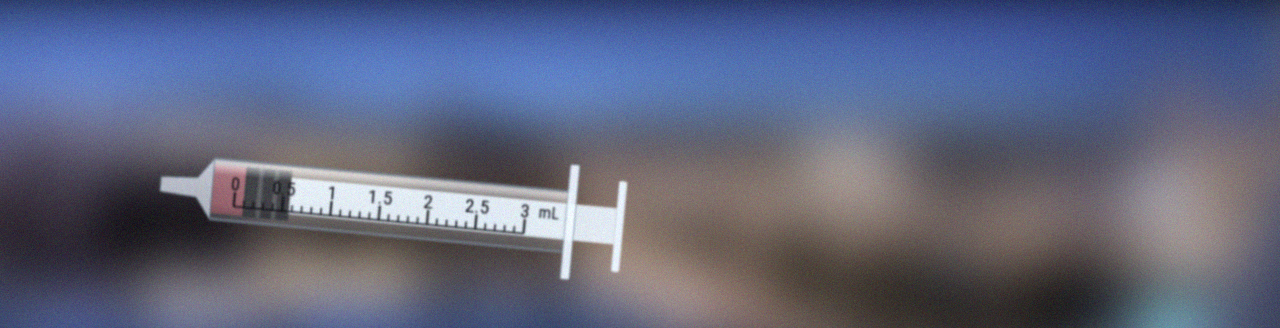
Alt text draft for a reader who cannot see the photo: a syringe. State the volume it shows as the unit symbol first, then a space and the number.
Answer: mL 0.1
